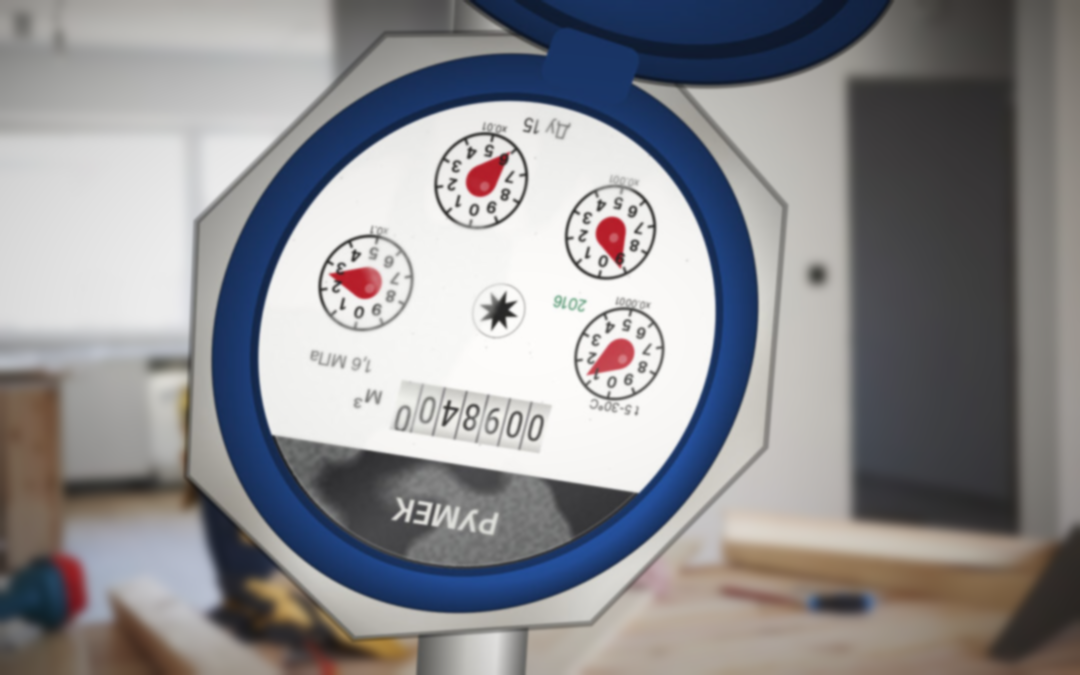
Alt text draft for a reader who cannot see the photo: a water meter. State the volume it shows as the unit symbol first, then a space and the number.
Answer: m³ 98400.2591
